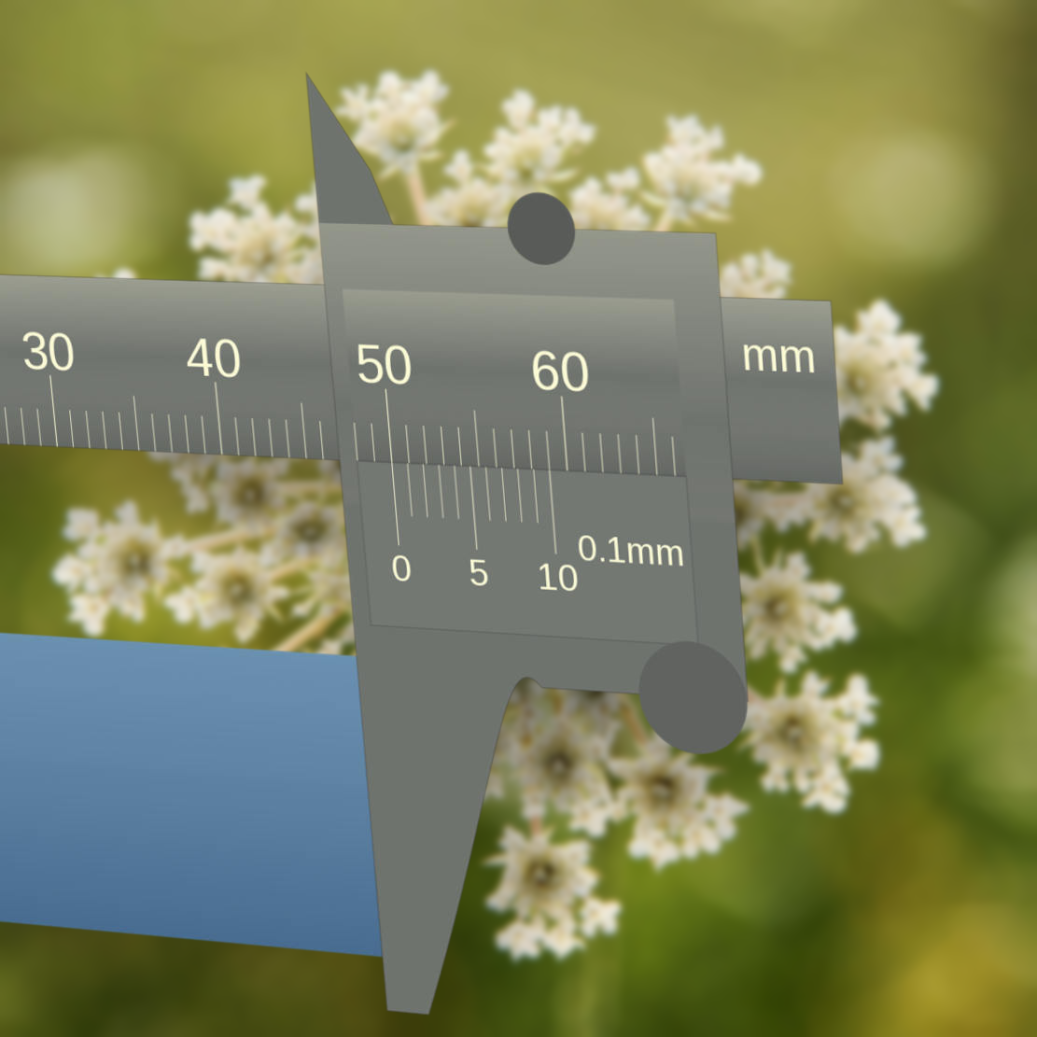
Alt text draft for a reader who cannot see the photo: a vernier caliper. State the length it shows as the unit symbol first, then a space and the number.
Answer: mm 50.0
